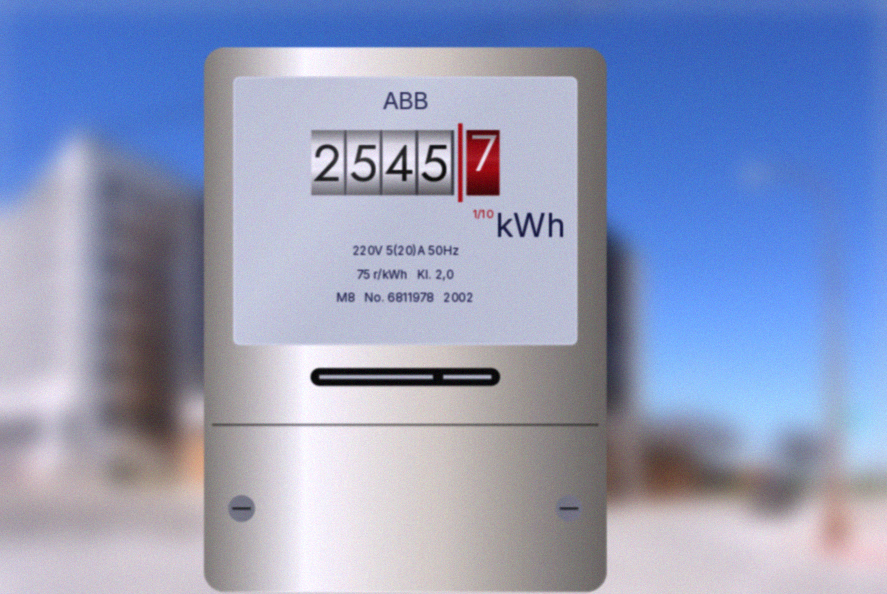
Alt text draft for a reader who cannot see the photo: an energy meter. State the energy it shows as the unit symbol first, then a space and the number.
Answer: kWh 2545.7
